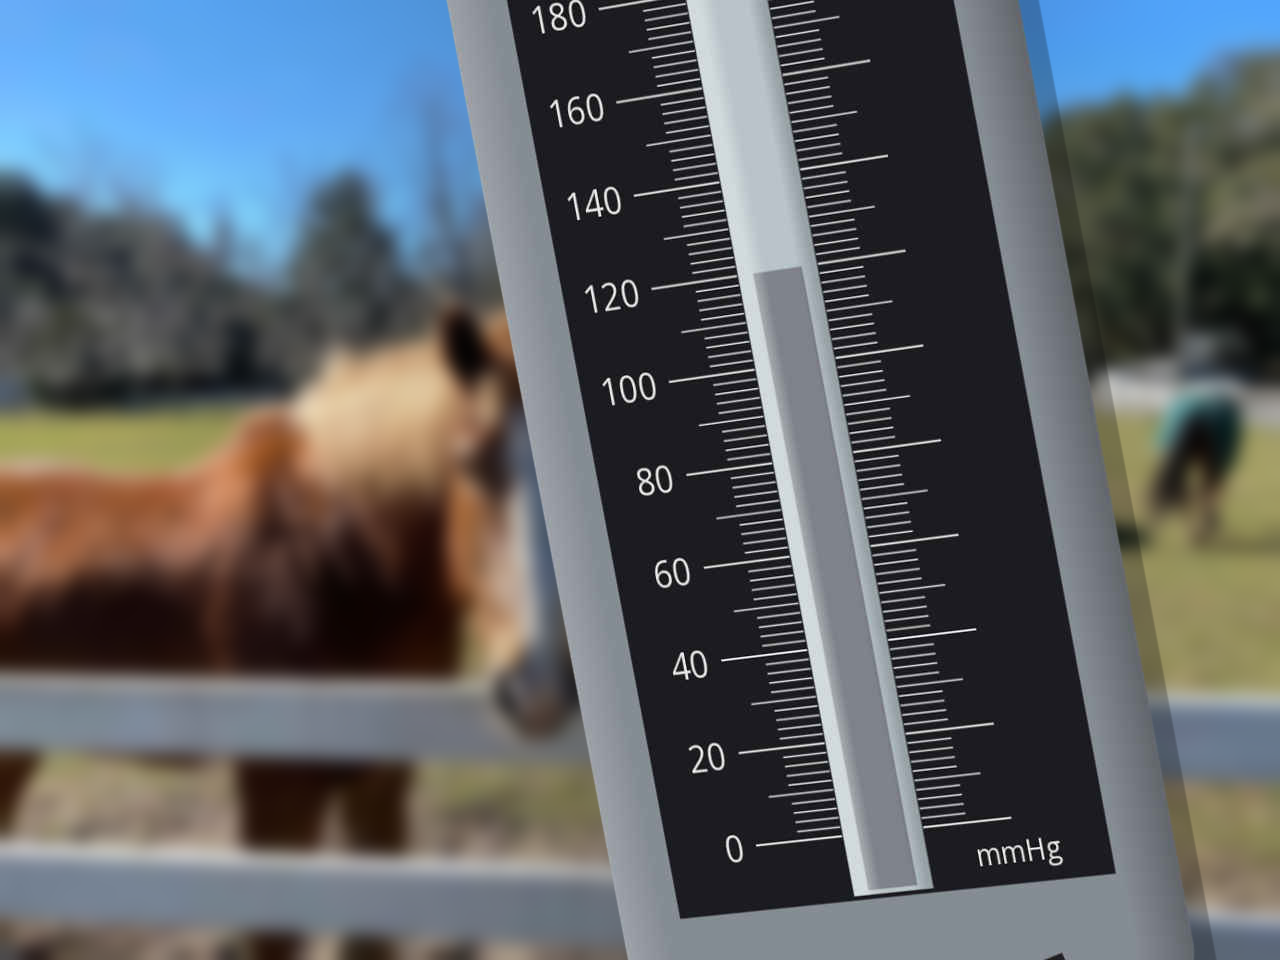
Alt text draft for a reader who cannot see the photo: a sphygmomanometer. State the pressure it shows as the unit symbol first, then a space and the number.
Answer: mmHg 120
